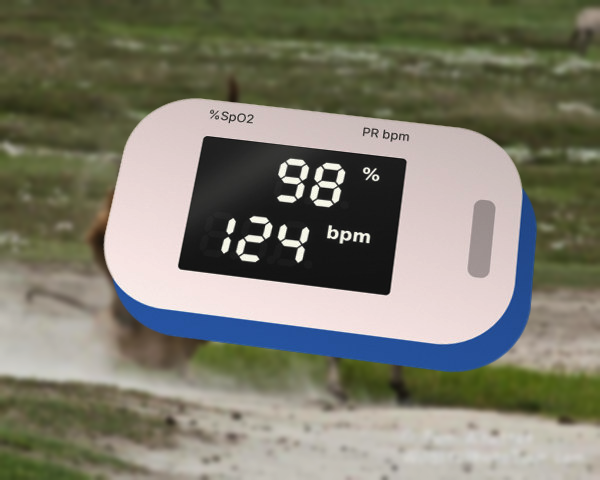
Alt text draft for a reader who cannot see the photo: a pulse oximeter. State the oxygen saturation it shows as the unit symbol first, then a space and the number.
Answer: % 98
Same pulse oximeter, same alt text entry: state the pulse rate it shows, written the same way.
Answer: bpm 124
